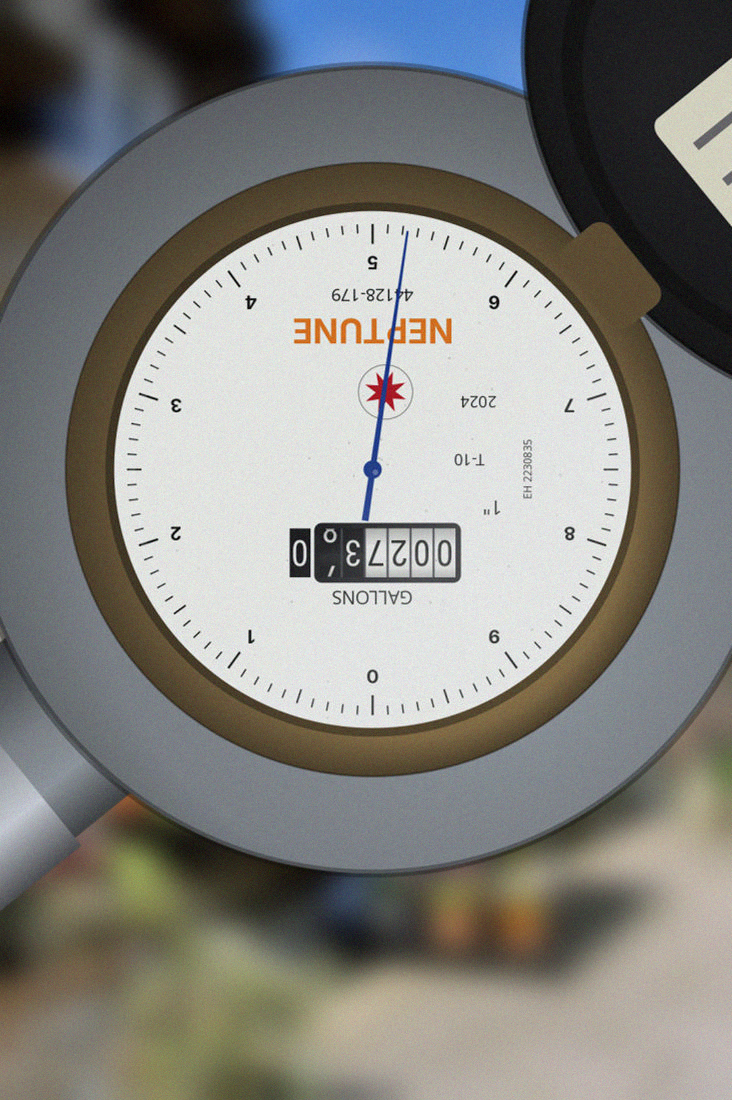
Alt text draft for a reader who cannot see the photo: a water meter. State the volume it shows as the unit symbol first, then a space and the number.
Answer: gal 27375.2
